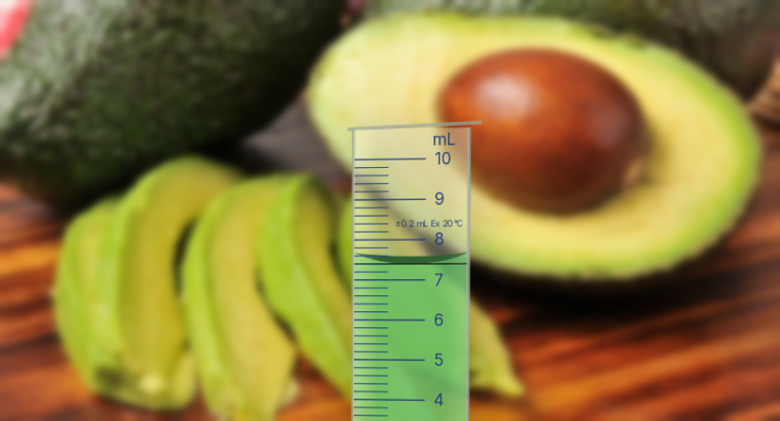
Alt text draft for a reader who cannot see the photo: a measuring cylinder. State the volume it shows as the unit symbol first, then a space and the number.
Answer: mL 7.4
